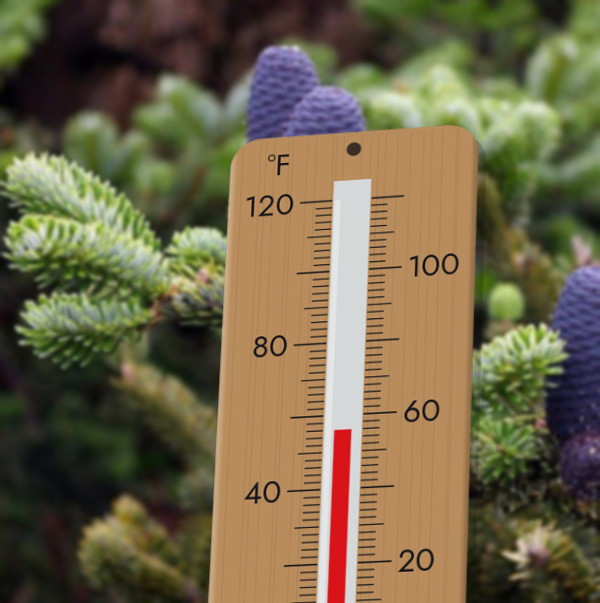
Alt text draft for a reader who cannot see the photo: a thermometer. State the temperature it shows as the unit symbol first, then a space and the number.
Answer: °F 56
